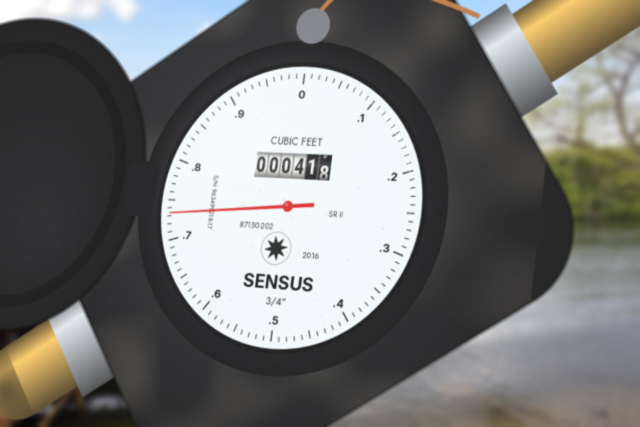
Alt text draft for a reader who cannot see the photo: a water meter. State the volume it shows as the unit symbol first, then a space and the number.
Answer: ft³ 417.73
